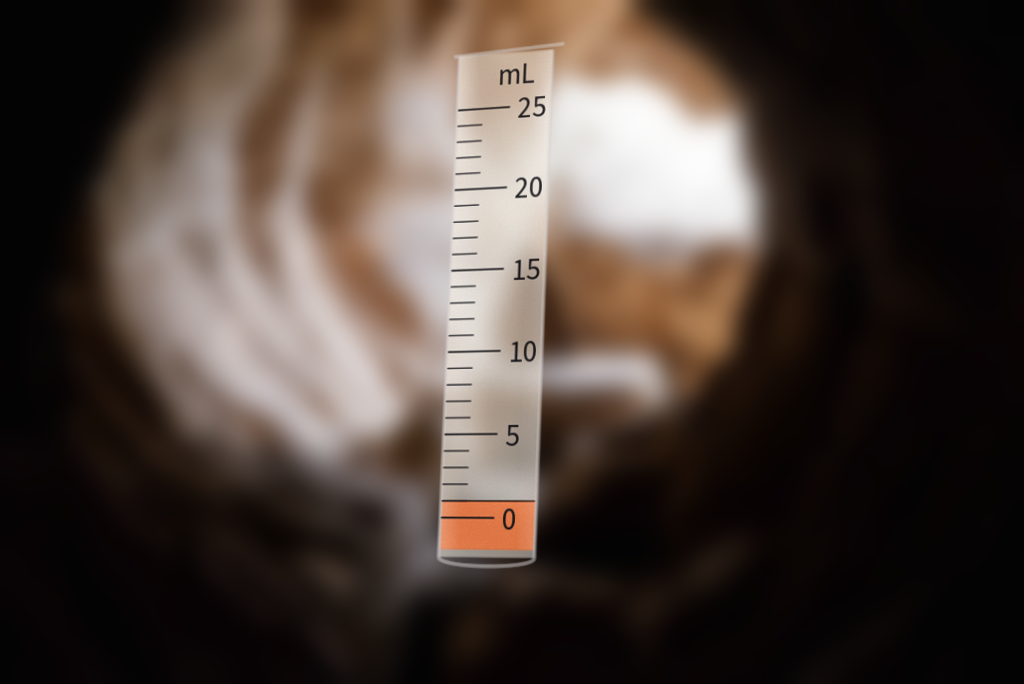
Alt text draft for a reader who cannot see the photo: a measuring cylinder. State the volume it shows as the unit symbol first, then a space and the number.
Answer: mL 1
